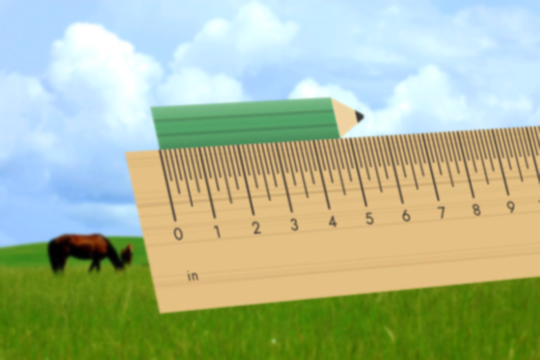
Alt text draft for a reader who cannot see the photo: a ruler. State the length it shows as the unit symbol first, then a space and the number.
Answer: in 5.5
